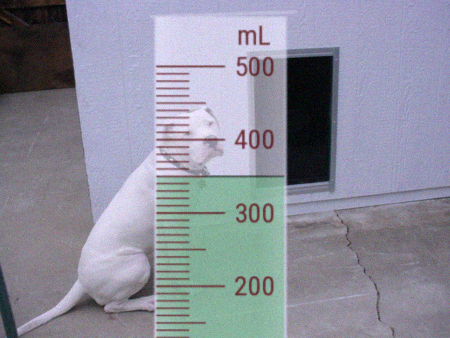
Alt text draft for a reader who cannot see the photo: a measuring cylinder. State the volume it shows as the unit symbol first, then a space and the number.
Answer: mL 350
